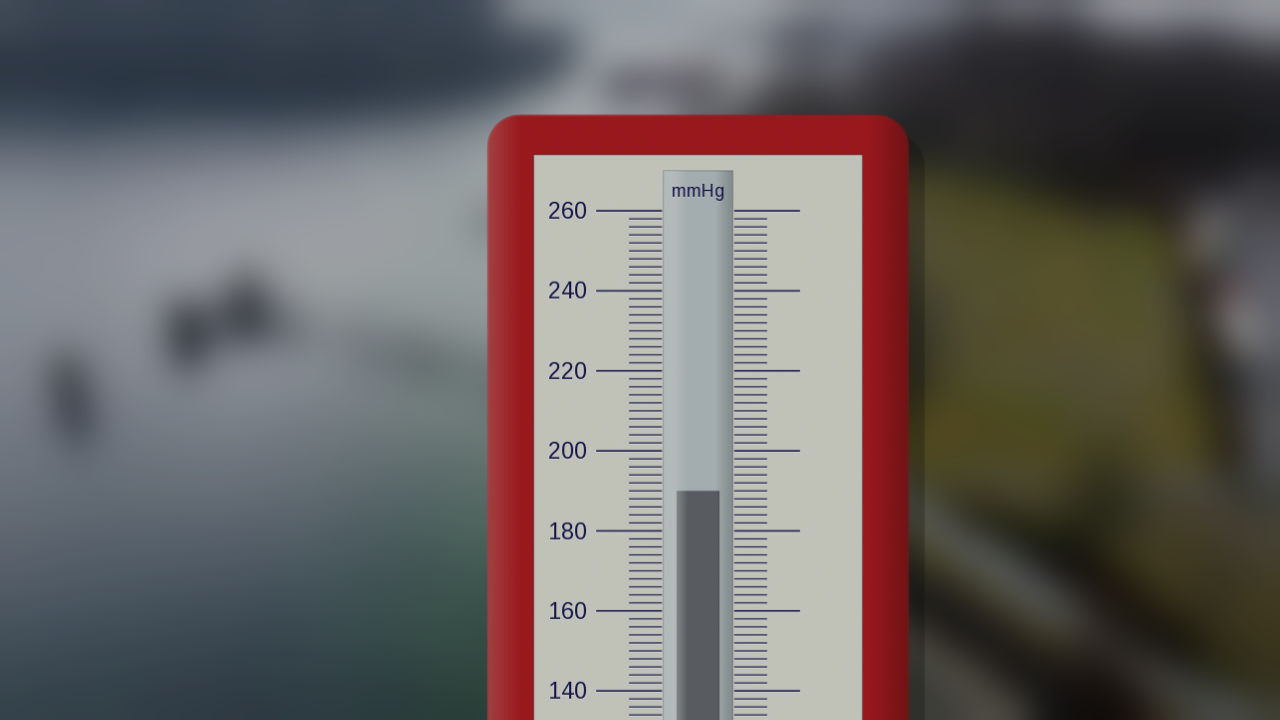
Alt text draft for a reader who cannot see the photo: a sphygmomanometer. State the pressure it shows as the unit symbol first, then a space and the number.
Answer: mmHg 190
